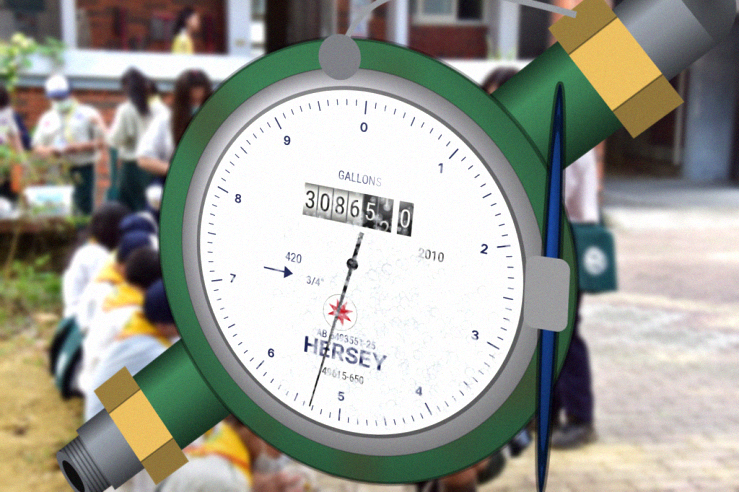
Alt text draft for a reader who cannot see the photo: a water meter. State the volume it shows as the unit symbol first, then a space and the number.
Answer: gal 3086515.3
